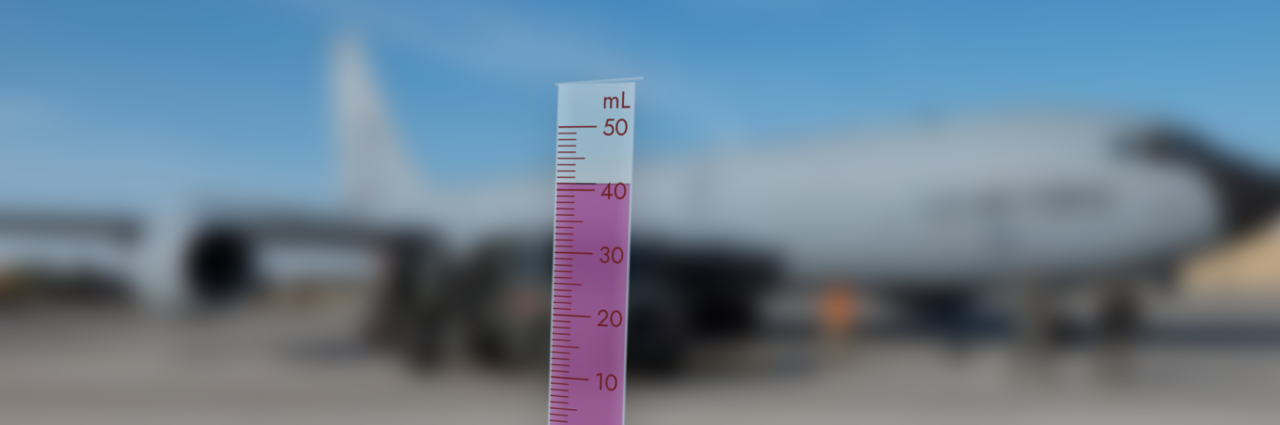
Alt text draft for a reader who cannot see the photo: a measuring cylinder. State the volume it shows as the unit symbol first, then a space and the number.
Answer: mL 41
